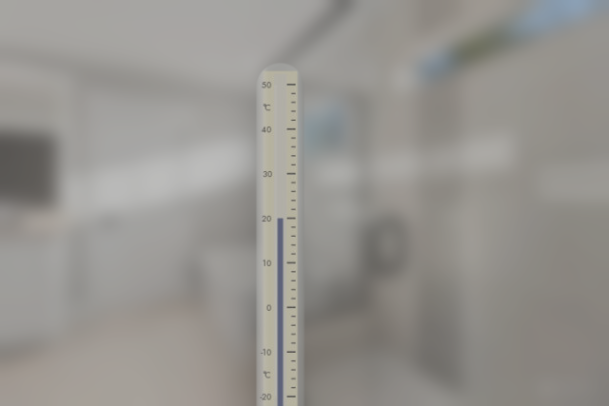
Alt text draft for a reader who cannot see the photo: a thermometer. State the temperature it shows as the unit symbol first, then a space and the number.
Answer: °C 20
